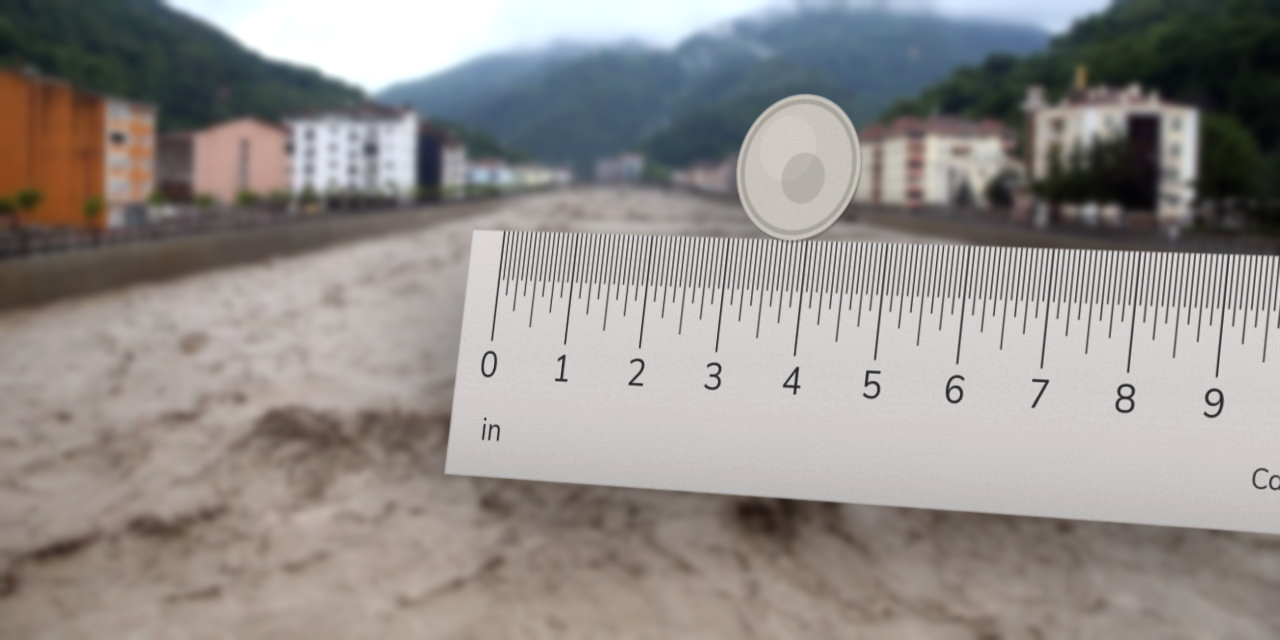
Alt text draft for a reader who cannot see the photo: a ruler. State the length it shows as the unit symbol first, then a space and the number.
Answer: in 1.5625
